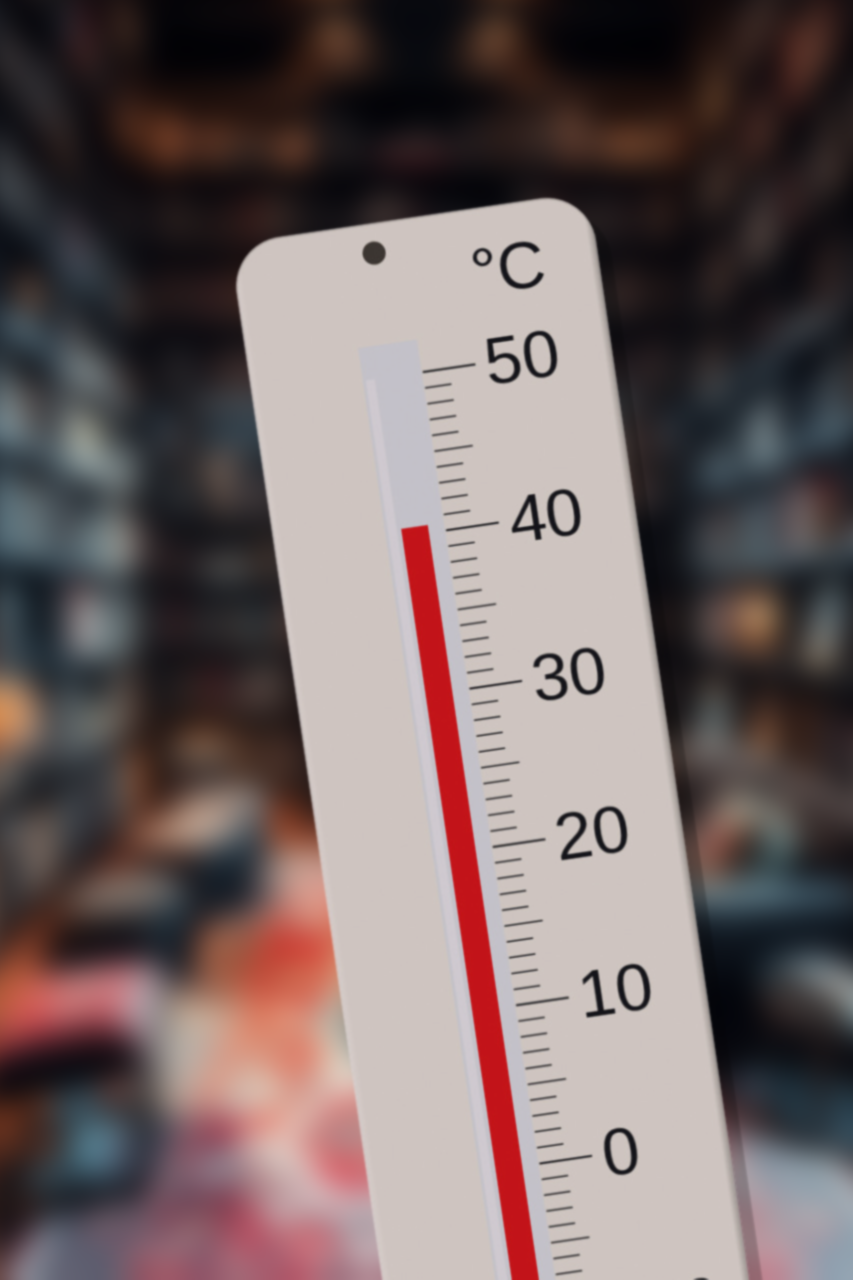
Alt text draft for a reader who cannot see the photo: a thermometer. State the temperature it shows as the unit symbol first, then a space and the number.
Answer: °C 40.5
